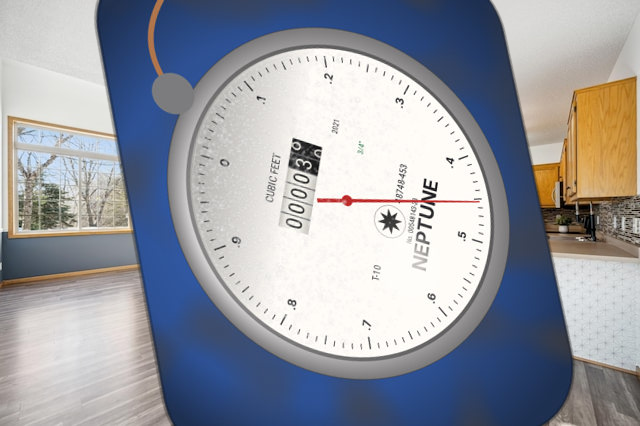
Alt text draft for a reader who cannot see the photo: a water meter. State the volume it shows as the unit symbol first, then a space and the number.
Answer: ft³ 38.45
